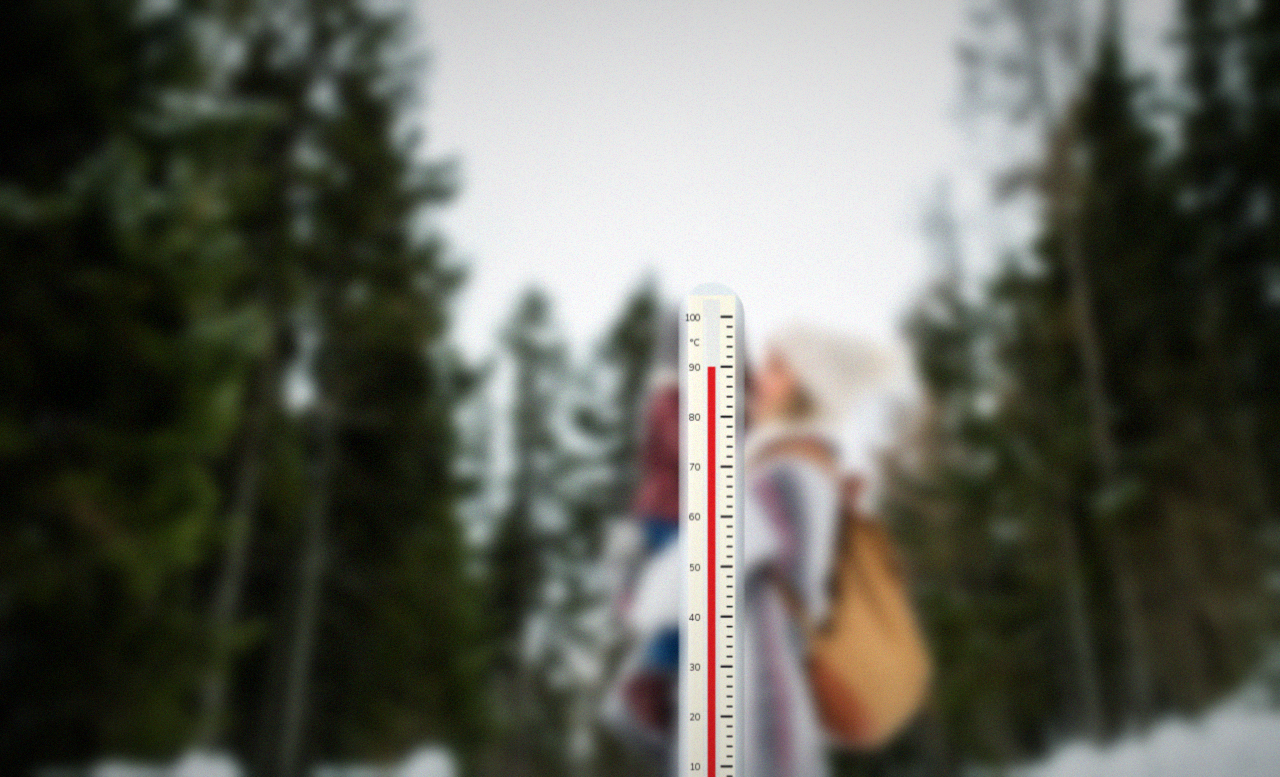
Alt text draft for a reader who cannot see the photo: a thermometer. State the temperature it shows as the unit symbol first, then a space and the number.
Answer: °C 90
